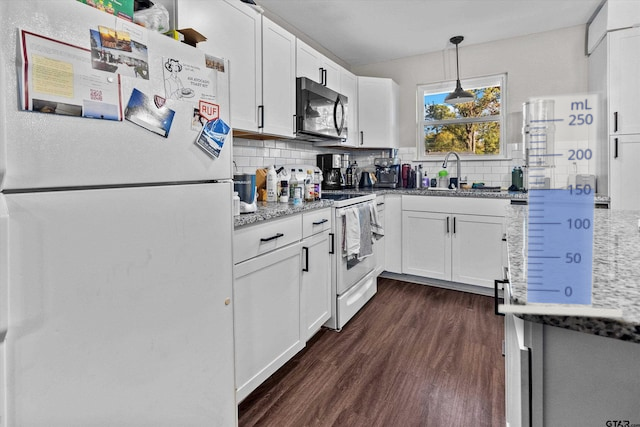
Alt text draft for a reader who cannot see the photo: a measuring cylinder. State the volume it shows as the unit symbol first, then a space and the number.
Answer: mL 150
